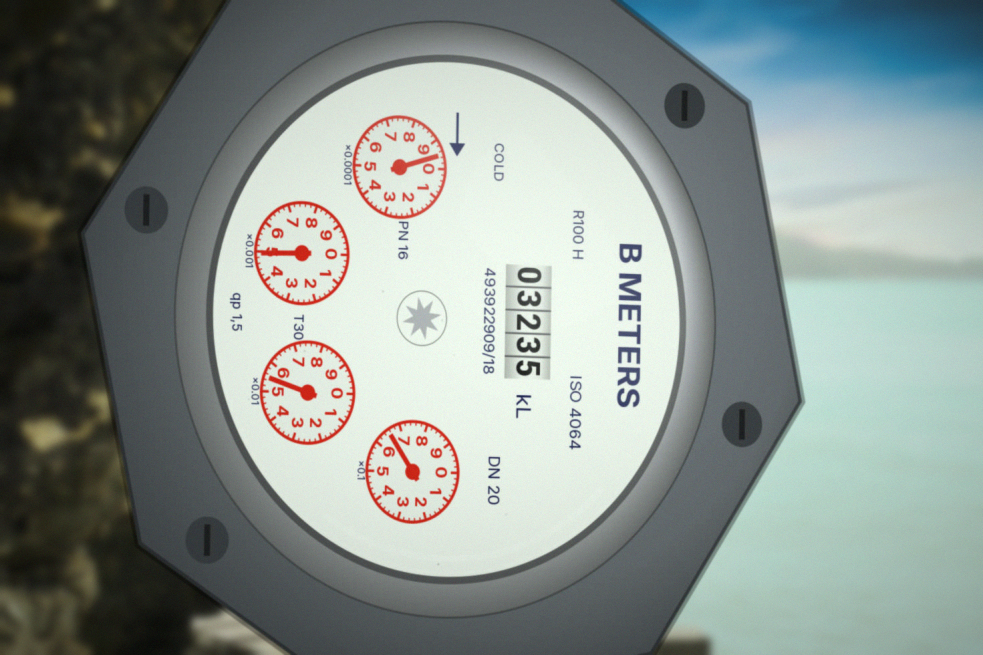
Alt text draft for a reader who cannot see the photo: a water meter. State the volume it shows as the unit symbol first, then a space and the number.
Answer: kL 3235.6549
